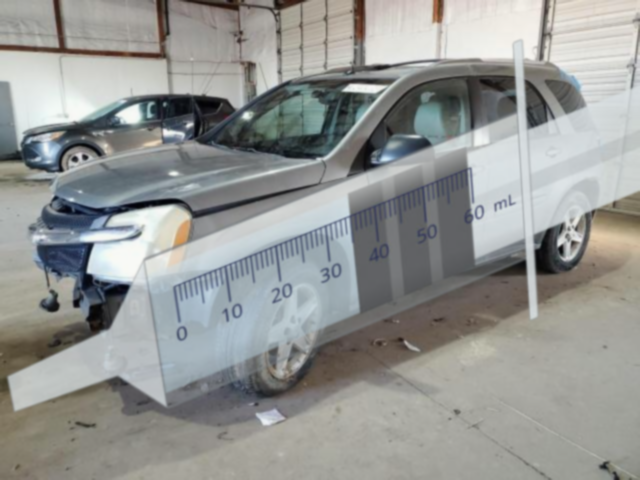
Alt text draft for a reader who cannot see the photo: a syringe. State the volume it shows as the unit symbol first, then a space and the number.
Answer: mL 35
